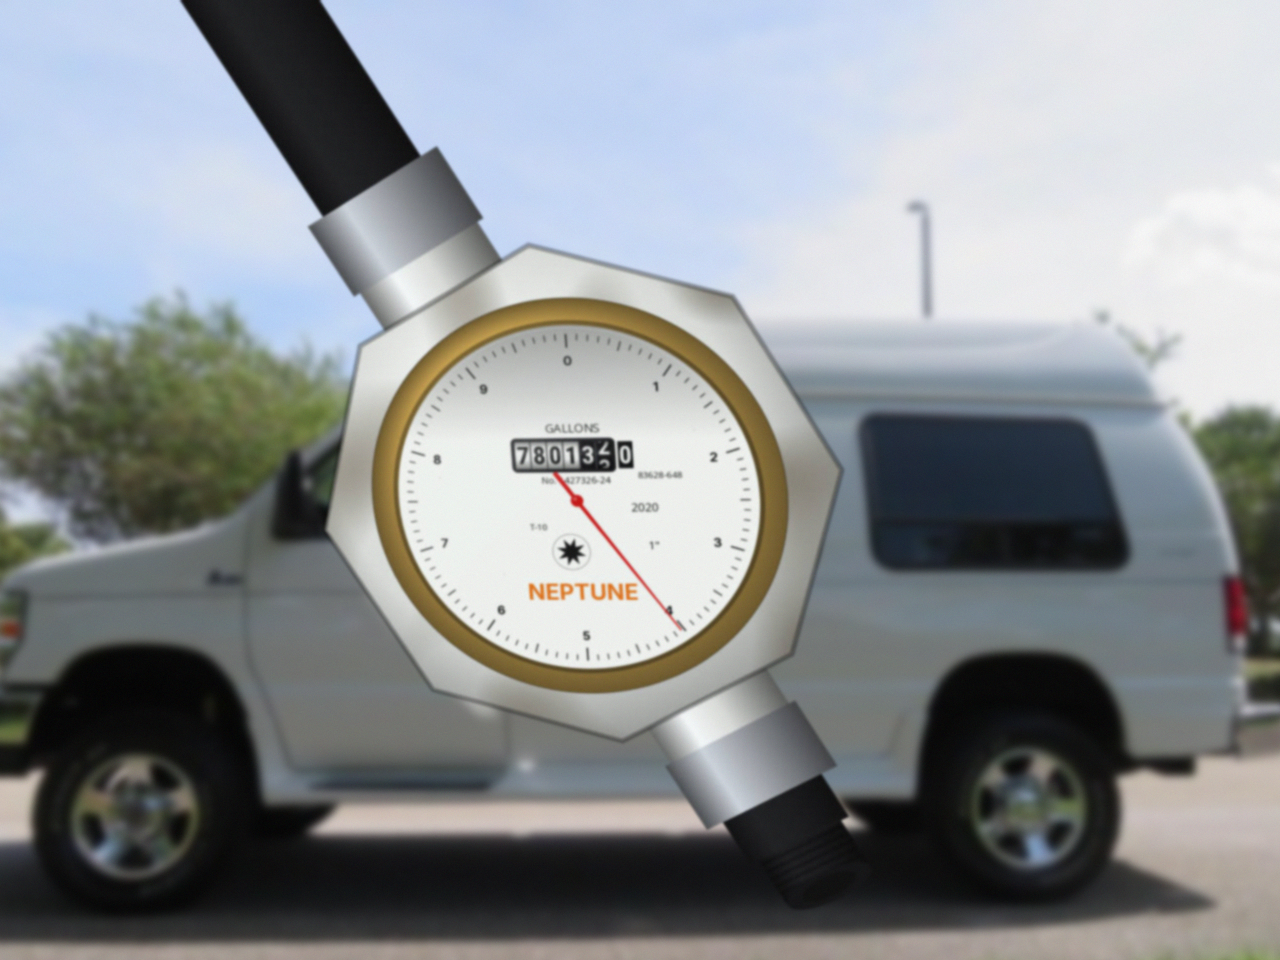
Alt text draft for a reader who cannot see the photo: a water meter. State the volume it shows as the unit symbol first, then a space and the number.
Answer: gal 7801324.0
